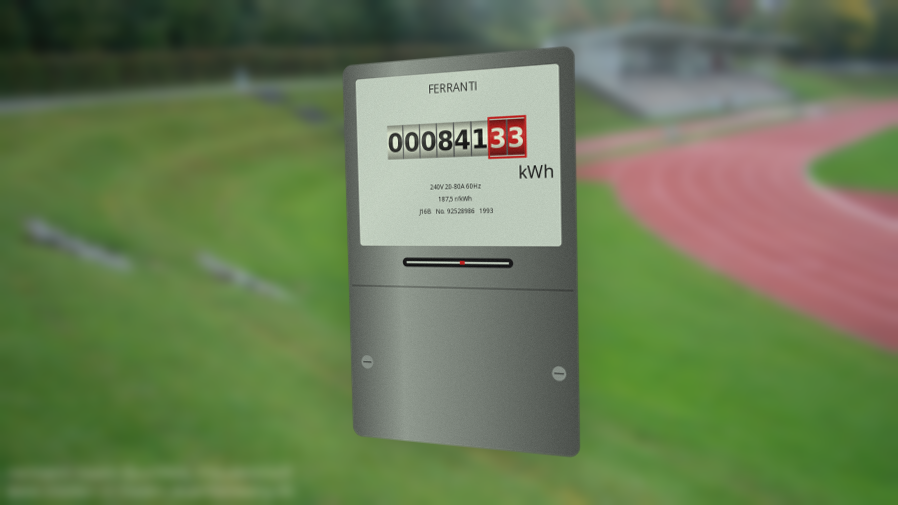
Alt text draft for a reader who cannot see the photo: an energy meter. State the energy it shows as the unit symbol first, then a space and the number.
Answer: kWh 841.33
